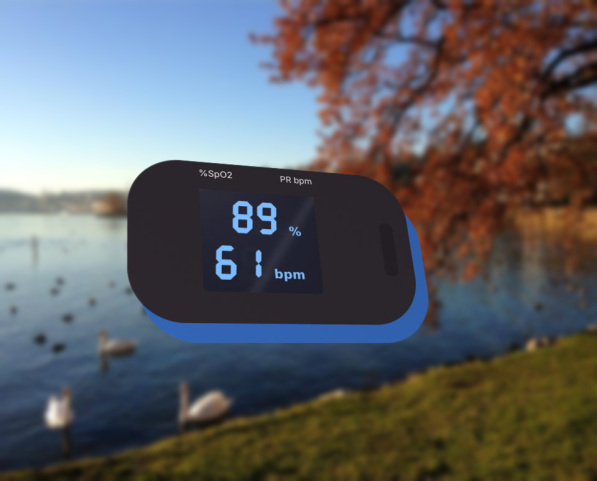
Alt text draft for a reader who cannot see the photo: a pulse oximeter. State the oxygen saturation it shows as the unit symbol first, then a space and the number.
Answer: % 89
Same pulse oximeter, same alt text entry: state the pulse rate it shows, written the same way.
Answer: bpm 61
